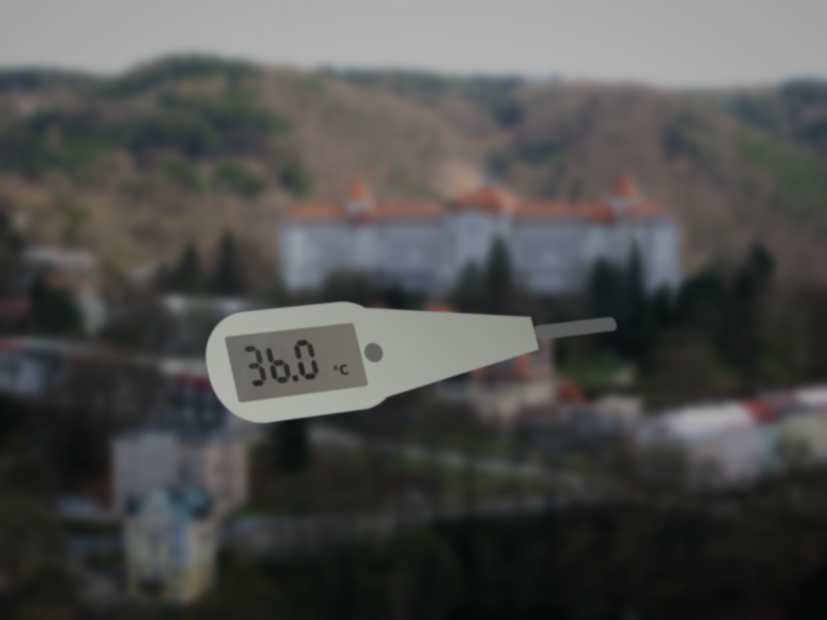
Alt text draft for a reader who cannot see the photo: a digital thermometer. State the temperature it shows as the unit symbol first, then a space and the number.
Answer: °C 36.0
